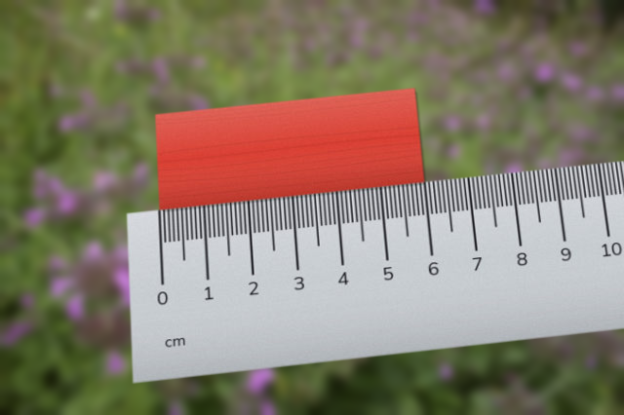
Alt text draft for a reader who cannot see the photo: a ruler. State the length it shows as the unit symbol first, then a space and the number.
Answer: cm 6
